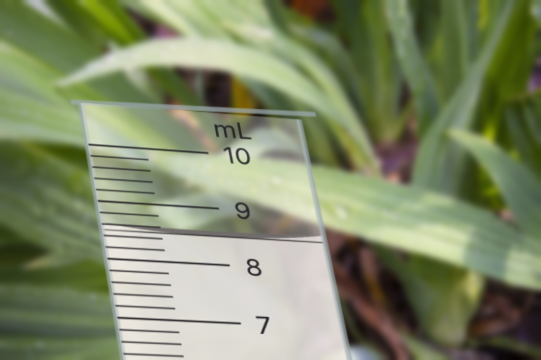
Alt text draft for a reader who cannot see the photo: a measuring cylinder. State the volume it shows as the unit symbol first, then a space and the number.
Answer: mL 8.5
